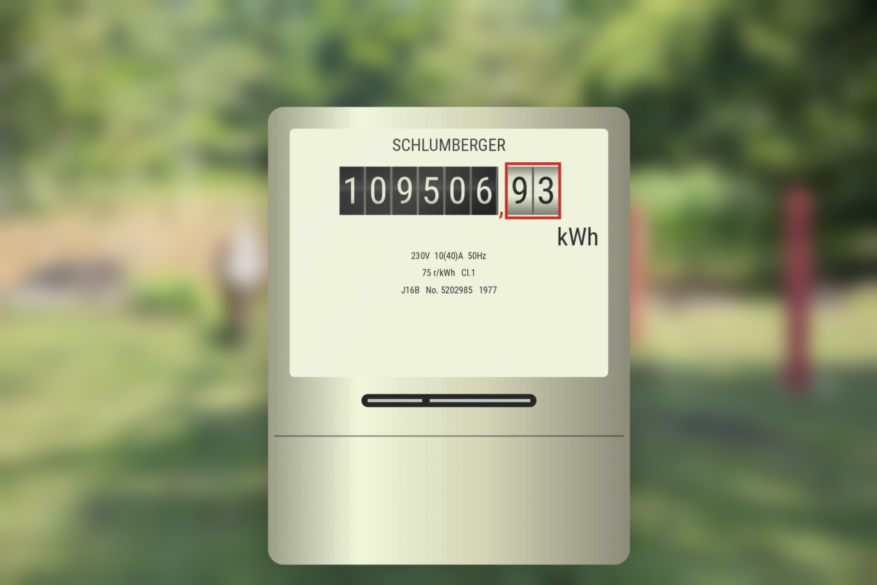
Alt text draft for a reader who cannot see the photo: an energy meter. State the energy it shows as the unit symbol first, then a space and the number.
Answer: kWh 109506.93
